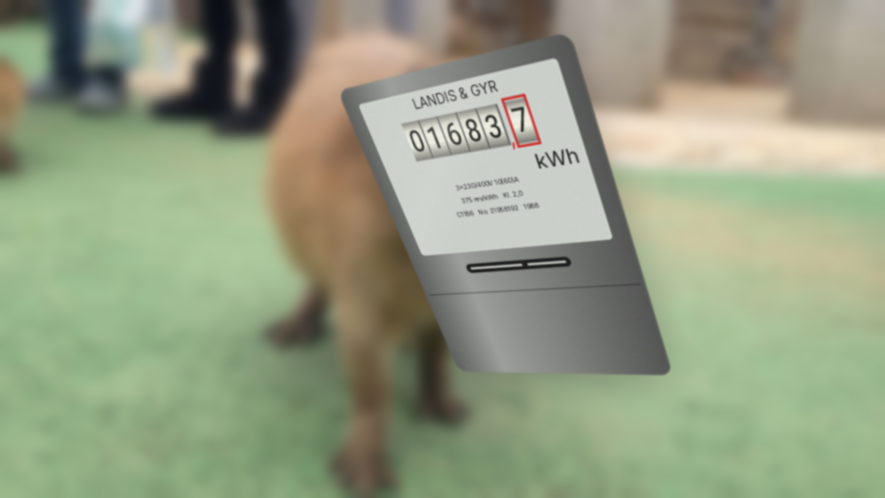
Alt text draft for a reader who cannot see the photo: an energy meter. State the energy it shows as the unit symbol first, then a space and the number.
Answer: kWh 1683.7
